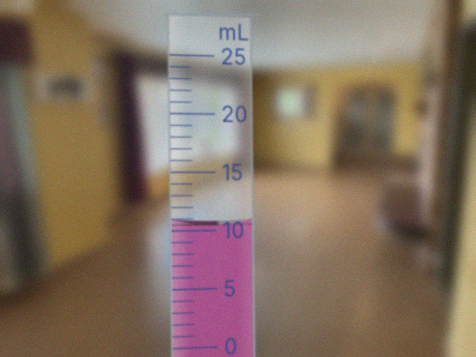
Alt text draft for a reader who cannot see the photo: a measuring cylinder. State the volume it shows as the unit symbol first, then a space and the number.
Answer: mL 10.5
